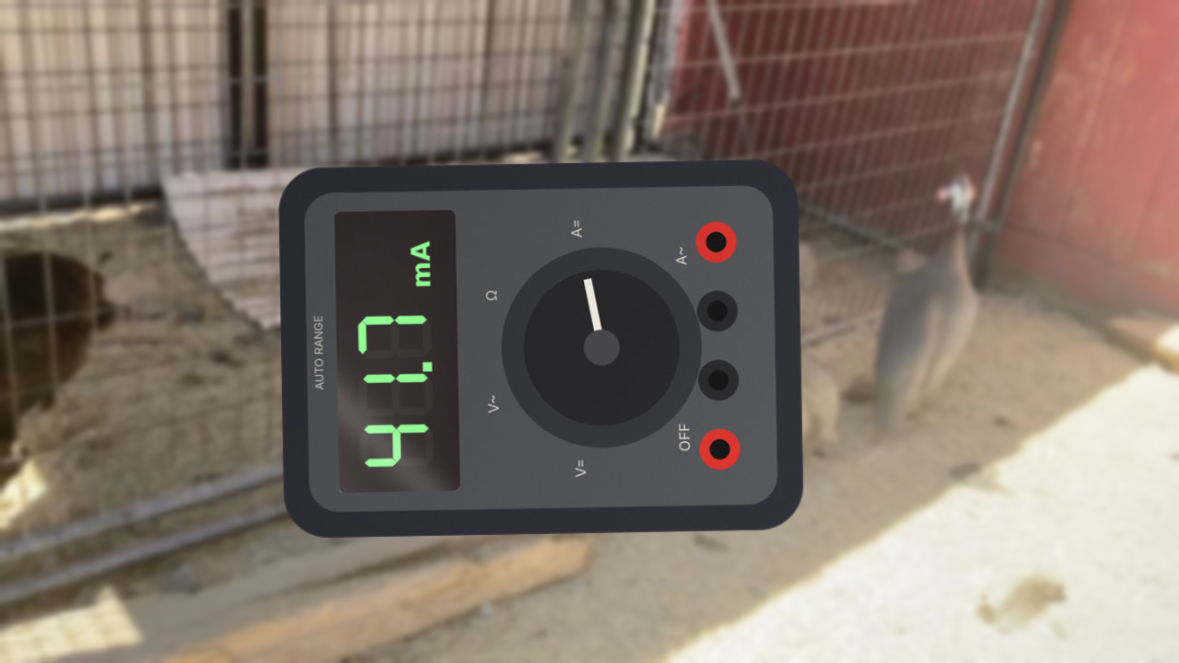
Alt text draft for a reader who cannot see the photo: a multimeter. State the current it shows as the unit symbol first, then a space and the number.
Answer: mA 41.7
